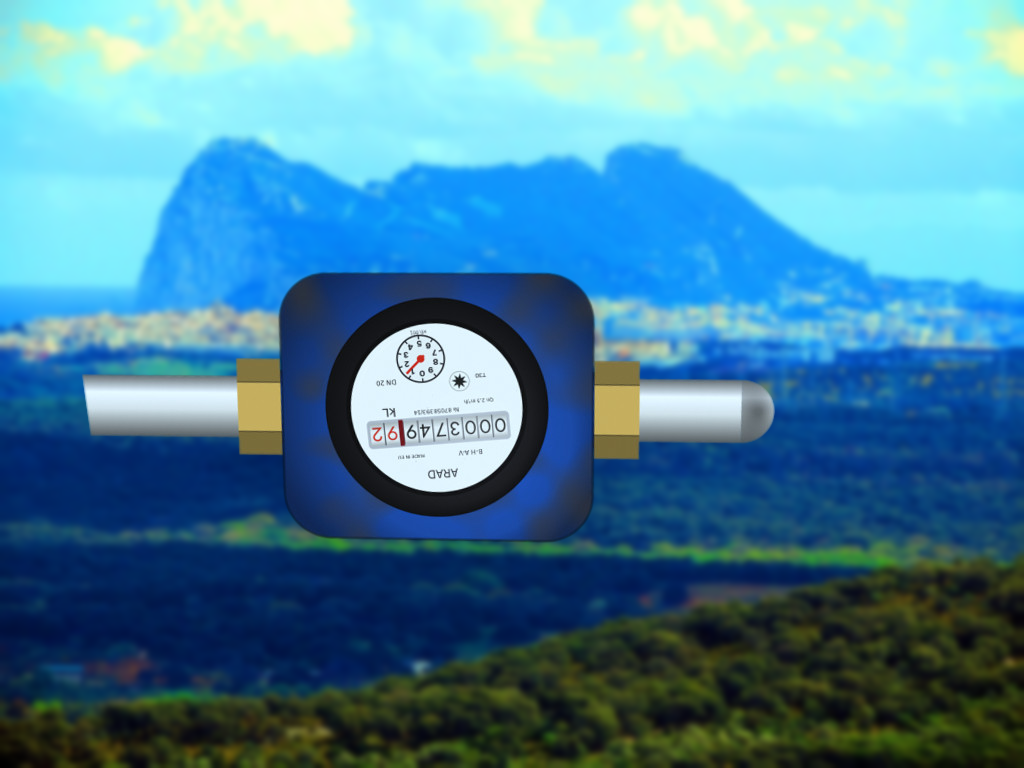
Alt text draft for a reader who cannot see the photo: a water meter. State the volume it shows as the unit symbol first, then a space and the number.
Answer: kL 3749.921
